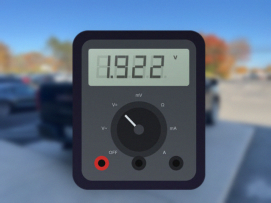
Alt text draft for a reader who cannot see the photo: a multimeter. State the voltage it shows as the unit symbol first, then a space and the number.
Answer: V 1.922
